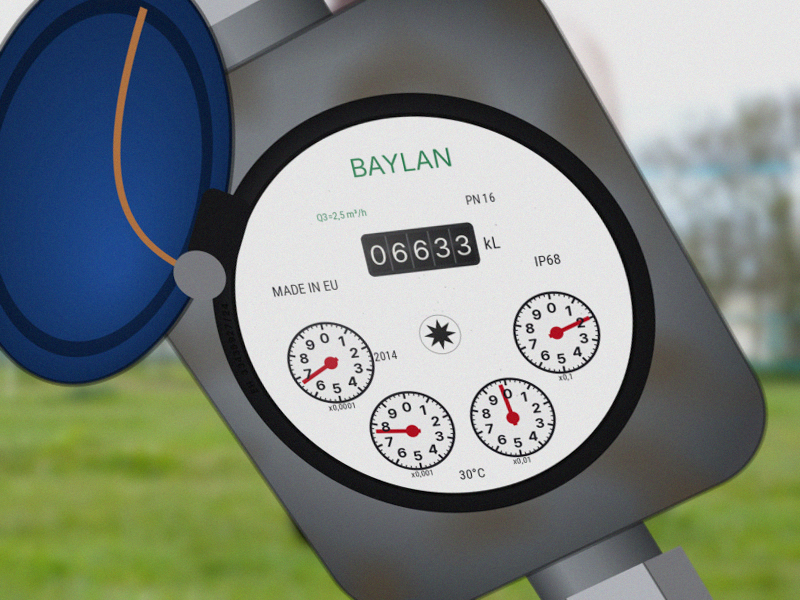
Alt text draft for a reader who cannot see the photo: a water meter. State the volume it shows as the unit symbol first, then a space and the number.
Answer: kL 6633.1976
